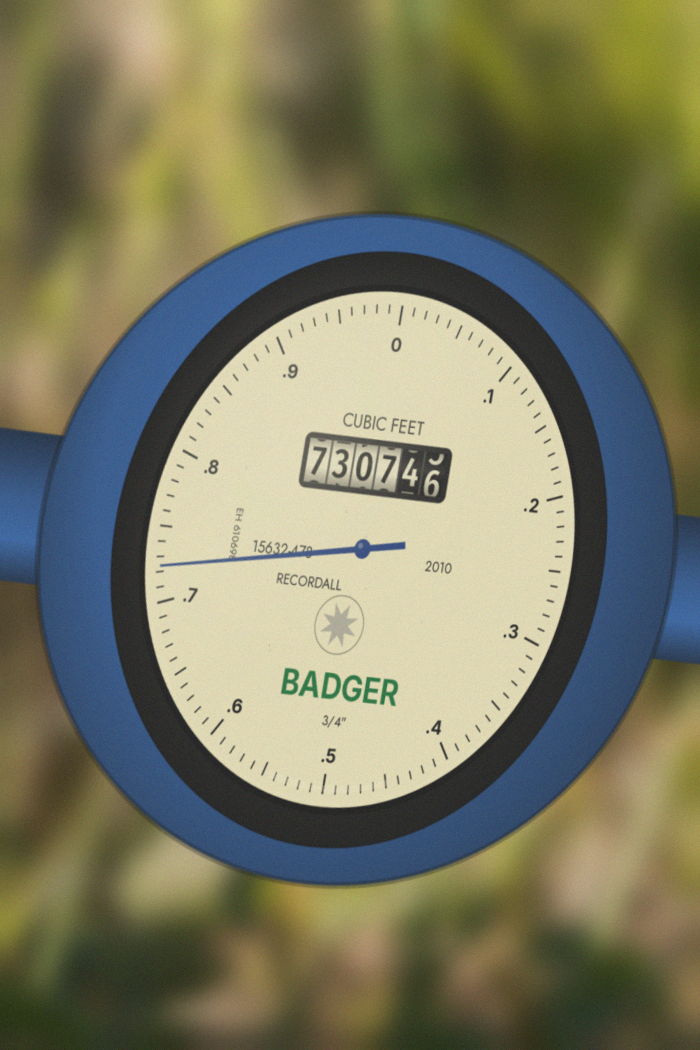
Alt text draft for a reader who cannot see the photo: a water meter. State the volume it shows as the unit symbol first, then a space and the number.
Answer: ft³ 730745.72
